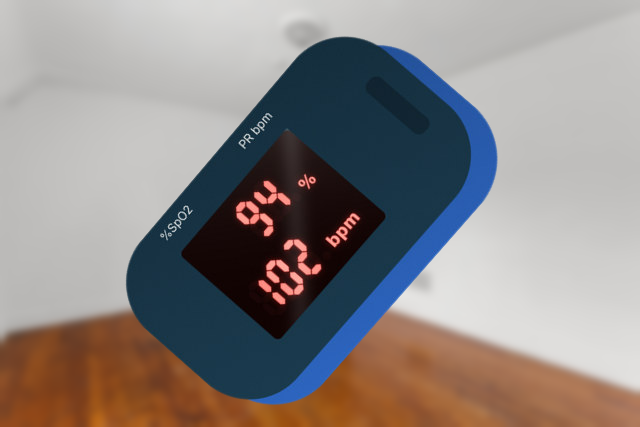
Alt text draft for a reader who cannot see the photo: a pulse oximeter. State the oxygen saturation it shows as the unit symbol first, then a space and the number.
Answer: % 94
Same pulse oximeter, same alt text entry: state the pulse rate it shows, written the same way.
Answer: bpm 102
